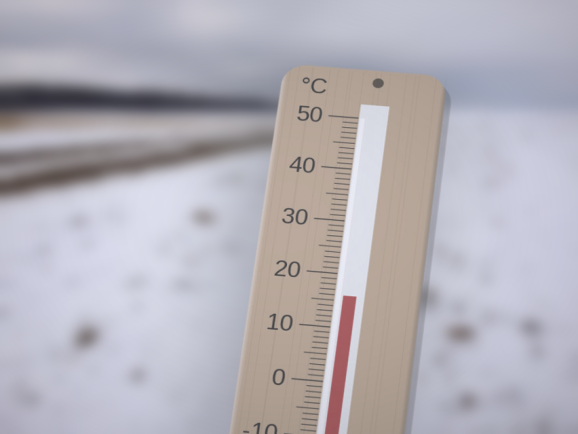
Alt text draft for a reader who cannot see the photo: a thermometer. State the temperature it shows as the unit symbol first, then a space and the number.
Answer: °C 16
